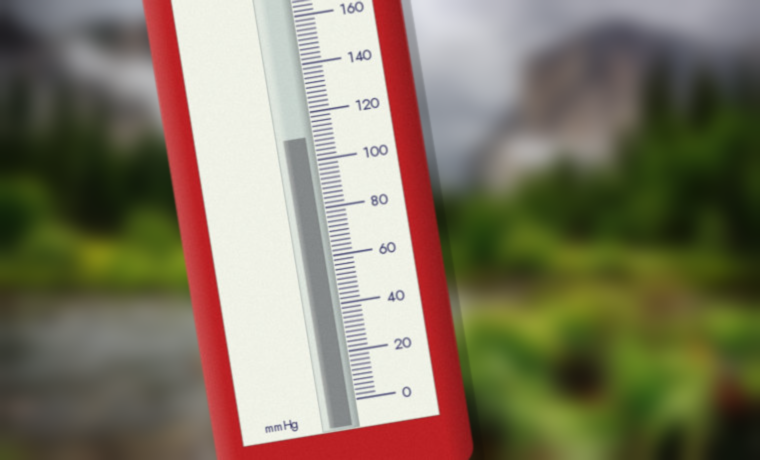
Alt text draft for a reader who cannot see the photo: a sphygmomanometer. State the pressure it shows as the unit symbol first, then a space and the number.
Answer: mmHg 110
